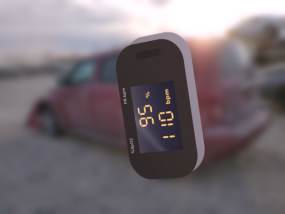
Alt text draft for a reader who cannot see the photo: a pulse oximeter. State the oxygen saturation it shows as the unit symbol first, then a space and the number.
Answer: % 95
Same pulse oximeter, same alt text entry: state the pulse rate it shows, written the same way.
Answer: bpm 110
